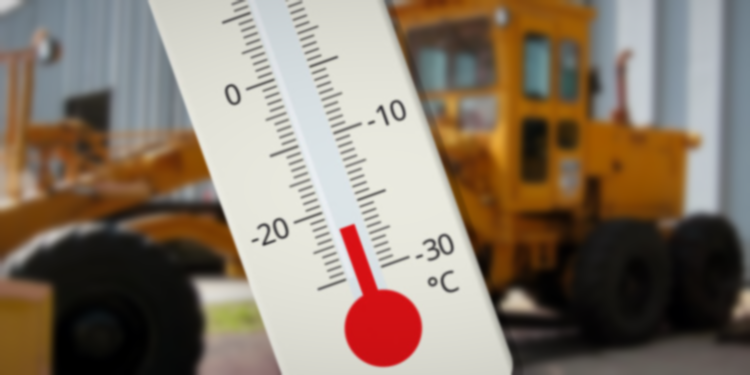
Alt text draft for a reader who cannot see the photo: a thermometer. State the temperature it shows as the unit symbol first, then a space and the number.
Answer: °C -23
